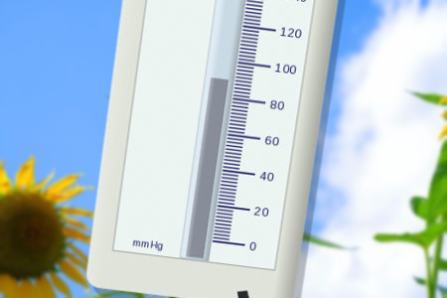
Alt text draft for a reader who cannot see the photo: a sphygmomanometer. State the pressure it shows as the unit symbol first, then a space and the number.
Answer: mmHg 90
